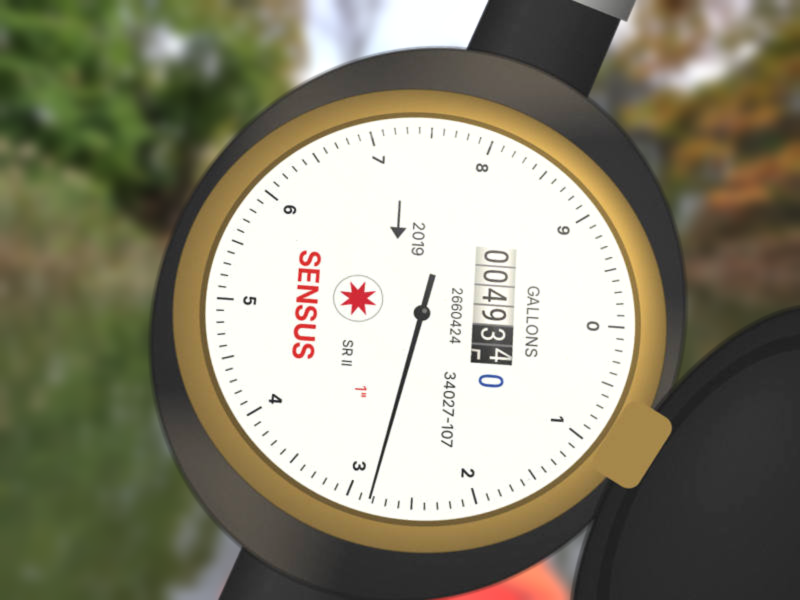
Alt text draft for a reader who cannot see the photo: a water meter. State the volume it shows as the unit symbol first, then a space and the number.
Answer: gal 49342.8
